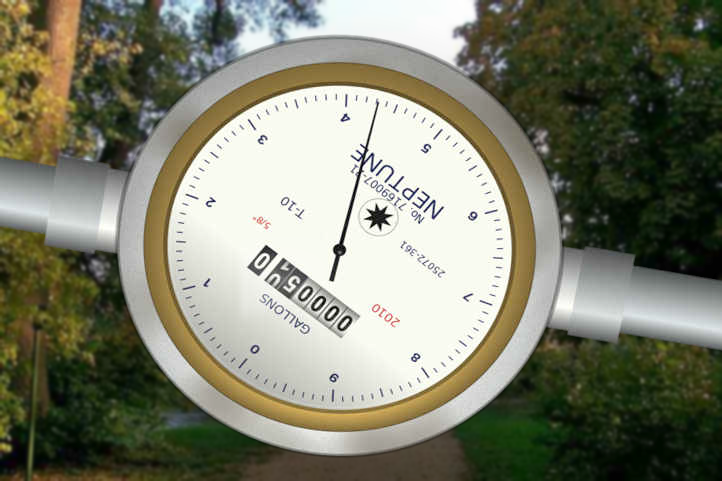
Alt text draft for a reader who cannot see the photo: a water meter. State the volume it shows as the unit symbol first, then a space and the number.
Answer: gal 504.3
